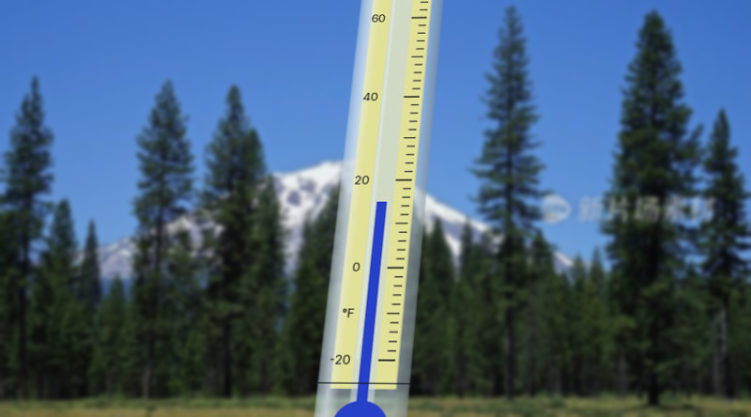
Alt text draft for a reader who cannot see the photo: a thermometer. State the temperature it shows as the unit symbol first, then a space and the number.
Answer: °F 15
